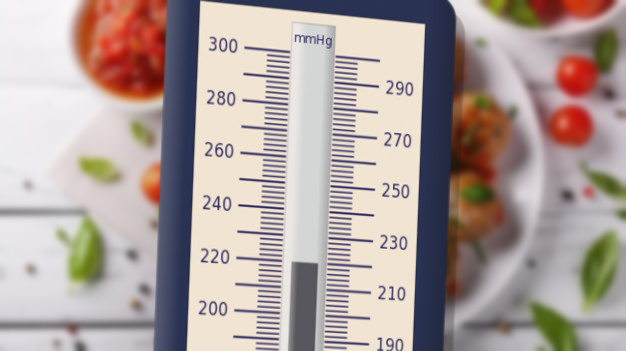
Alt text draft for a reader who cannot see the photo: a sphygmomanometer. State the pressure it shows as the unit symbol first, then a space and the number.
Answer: mmHg 220
